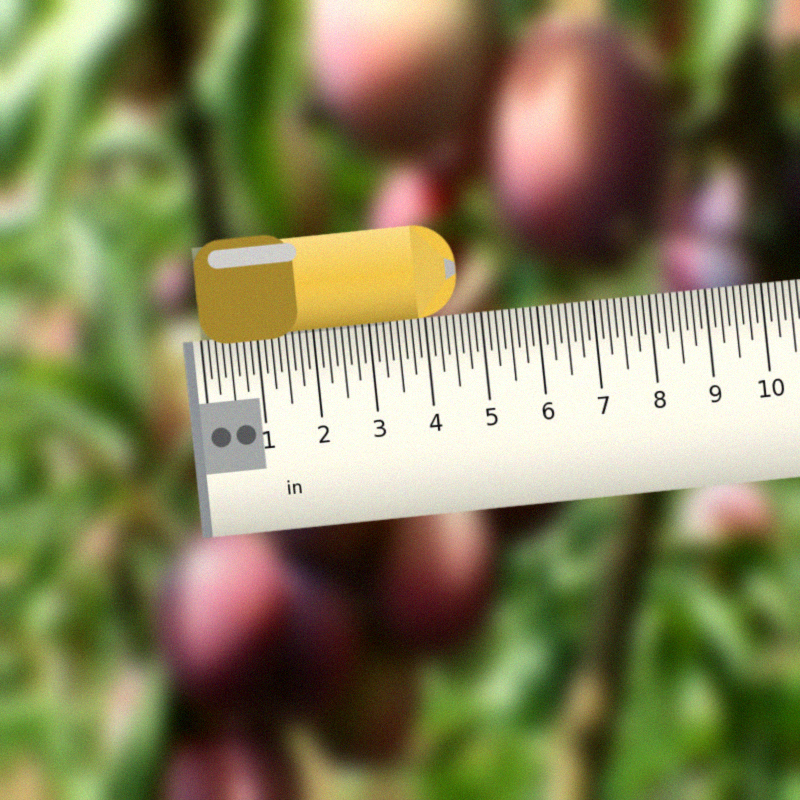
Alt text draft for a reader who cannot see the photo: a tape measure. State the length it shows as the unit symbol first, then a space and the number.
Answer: in 4.625
